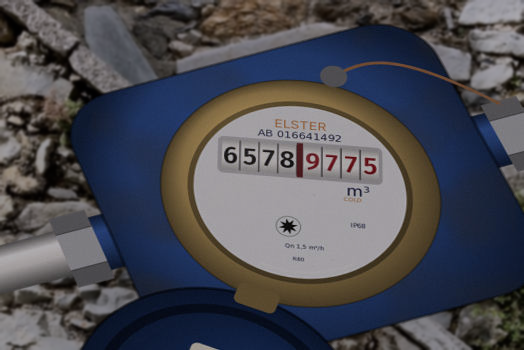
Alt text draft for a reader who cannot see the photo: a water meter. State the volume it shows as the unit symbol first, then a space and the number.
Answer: m³ 6578.9775
